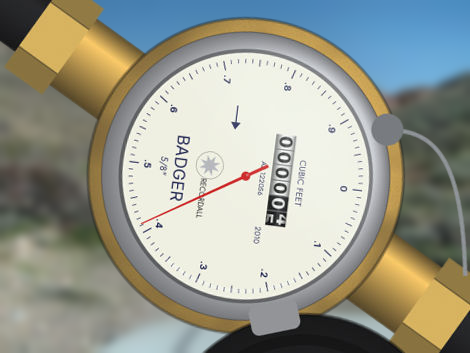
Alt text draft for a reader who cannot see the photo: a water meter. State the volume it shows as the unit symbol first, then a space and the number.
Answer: ft³ 4.41
